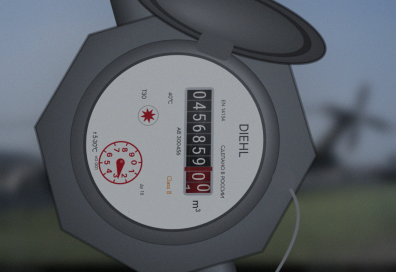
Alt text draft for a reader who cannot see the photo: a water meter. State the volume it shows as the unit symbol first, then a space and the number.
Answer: m³ 456859.002
